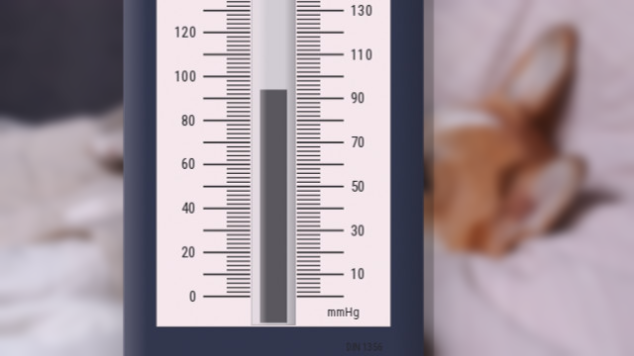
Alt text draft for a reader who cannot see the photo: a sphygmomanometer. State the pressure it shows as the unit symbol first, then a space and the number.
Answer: mmHg 94
